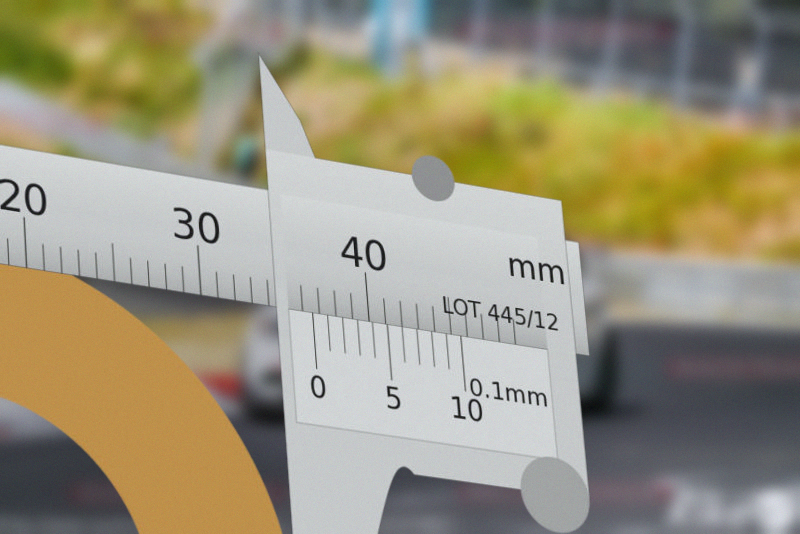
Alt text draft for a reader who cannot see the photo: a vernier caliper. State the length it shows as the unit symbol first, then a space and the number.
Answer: mm 36.6
